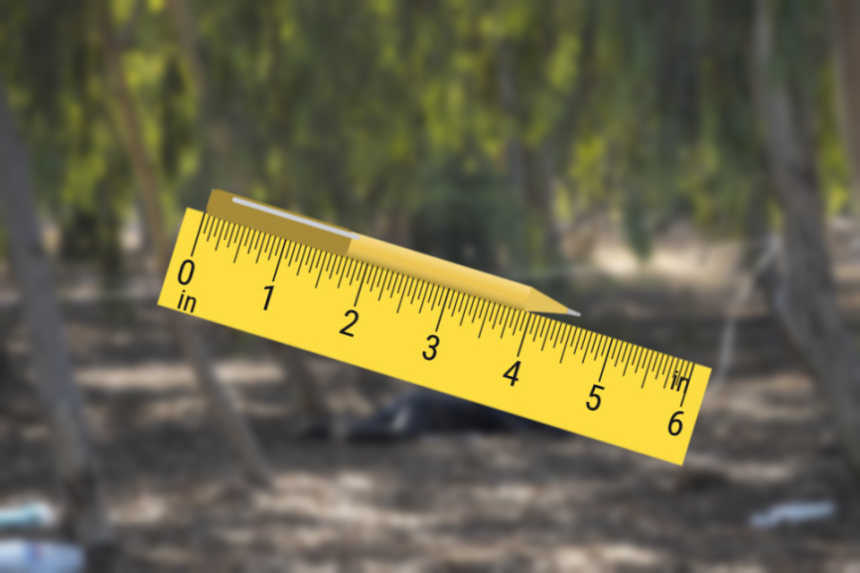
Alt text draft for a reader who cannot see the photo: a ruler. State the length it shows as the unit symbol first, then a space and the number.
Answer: in 4.5625
